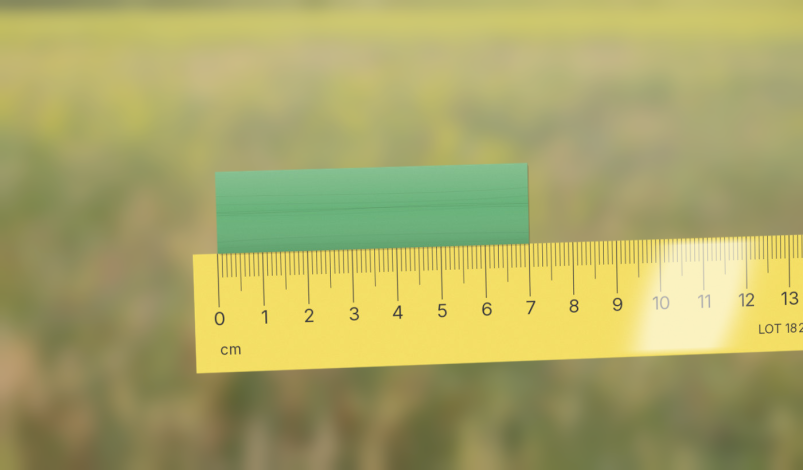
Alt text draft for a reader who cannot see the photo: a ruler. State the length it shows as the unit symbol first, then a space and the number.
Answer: cm 7
